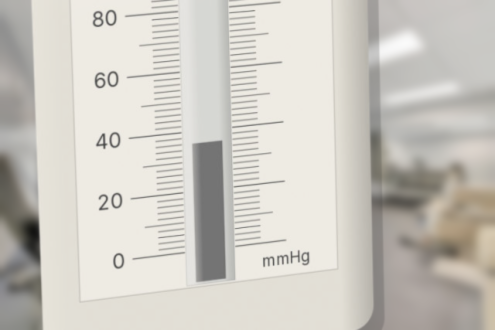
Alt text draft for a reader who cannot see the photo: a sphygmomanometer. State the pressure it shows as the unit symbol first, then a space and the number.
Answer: mmHg 36
